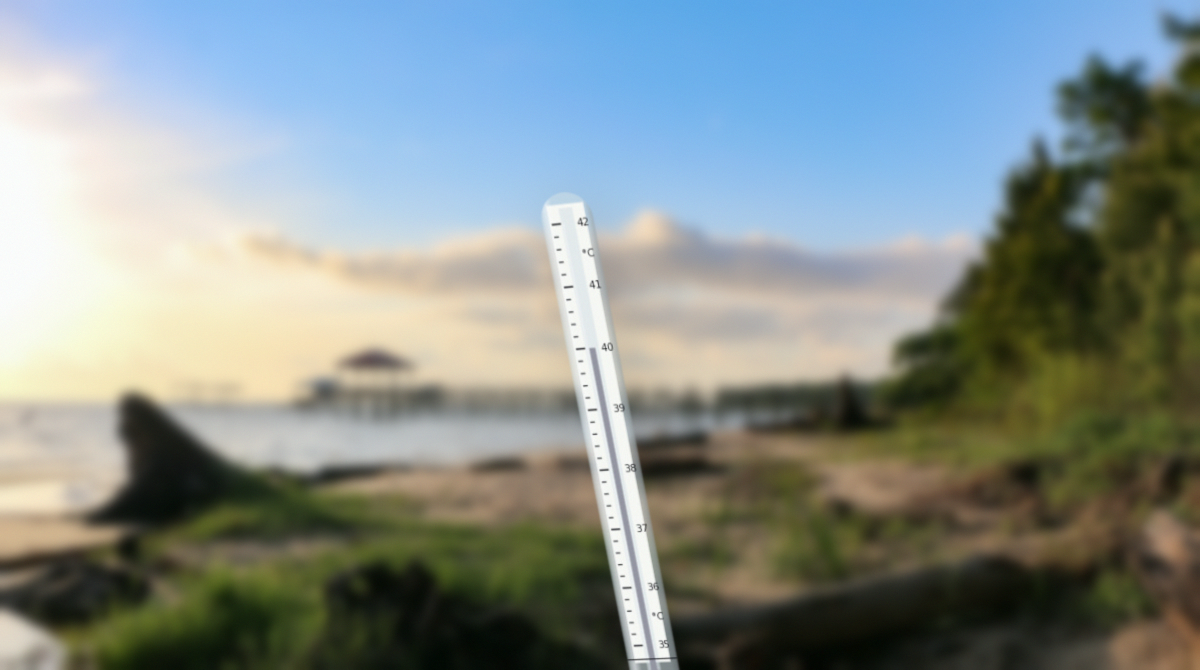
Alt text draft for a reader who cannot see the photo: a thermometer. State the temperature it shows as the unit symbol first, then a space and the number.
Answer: °C 40
